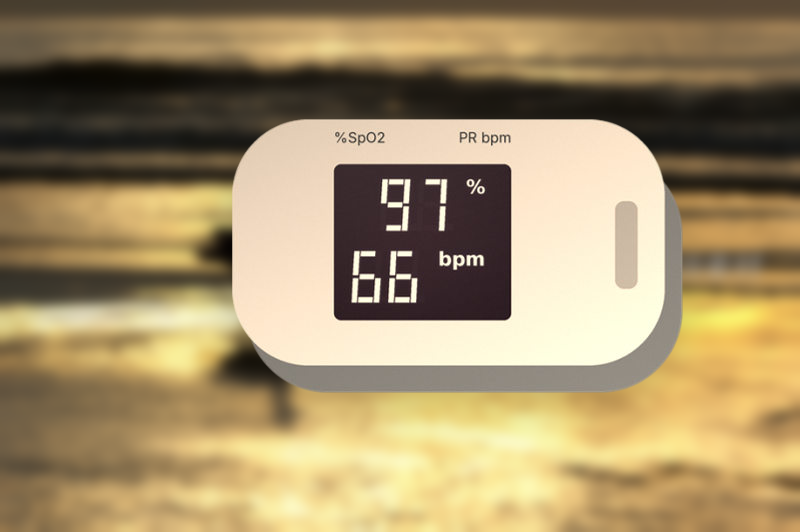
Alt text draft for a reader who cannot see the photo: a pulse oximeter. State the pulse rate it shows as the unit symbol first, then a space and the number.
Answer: bpm 66
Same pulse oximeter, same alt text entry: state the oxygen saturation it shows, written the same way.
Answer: % 97
